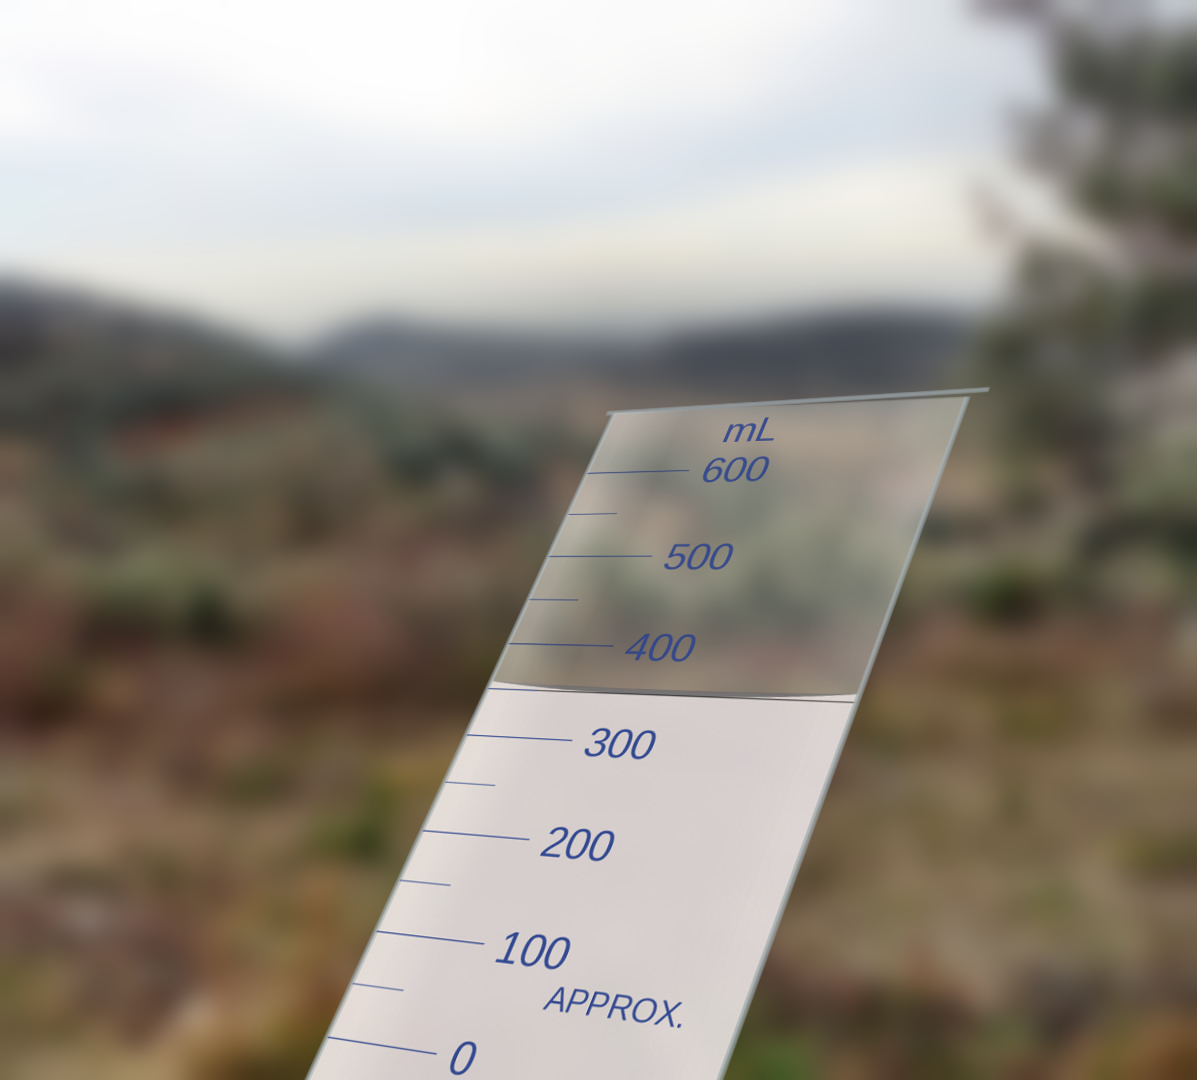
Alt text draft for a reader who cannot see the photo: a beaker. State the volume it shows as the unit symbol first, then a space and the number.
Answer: mL 350
